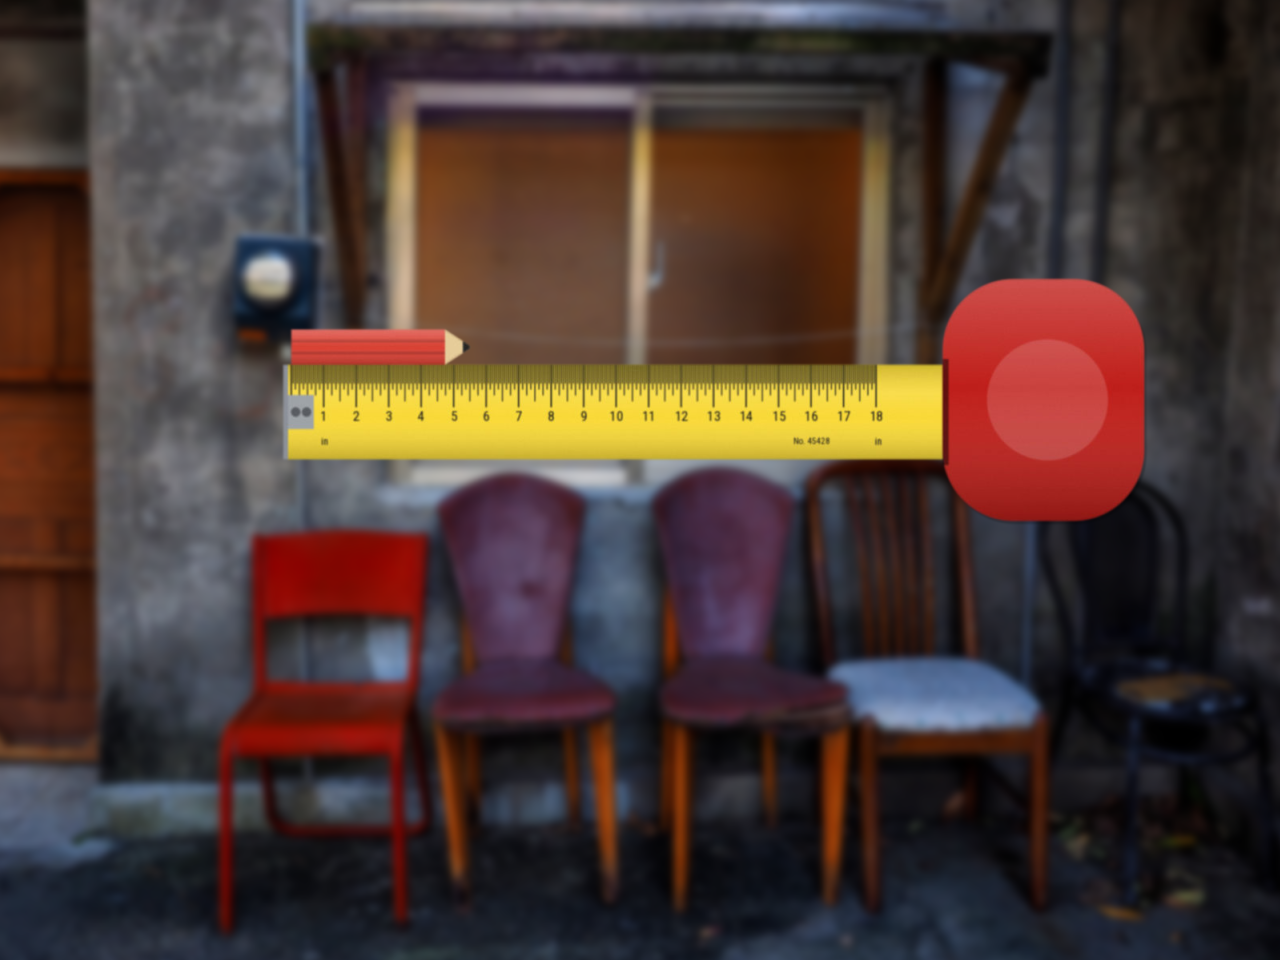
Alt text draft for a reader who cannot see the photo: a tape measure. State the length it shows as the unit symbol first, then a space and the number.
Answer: in 5.5
